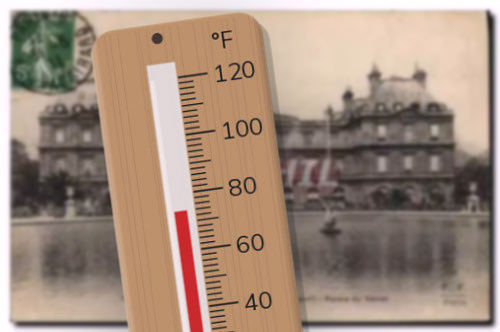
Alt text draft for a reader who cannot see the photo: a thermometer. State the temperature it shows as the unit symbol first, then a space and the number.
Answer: °F 74
